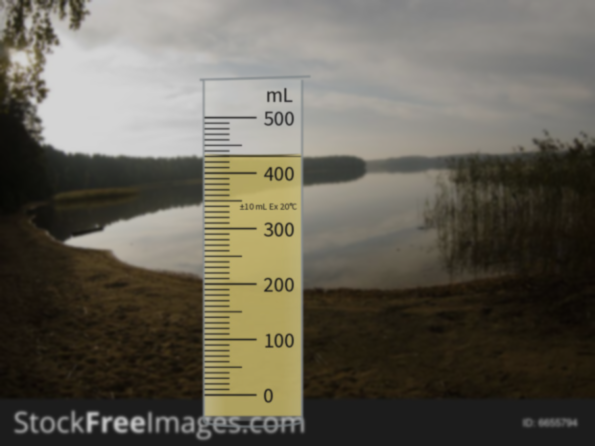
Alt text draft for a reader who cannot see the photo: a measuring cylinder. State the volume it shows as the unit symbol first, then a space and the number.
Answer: mL 430
